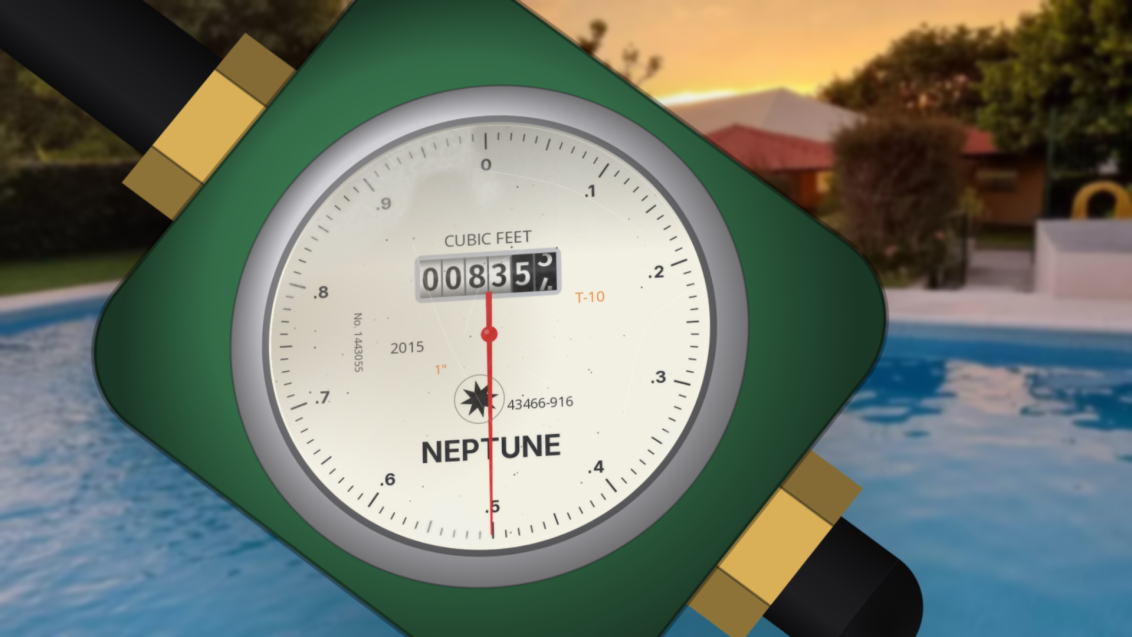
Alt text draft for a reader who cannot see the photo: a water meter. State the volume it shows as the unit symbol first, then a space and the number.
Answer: ft³ 8353.50
